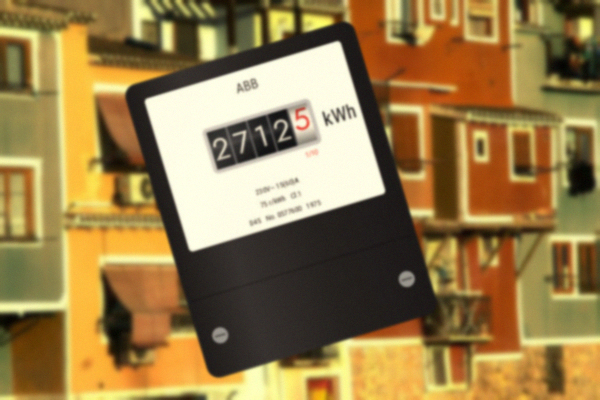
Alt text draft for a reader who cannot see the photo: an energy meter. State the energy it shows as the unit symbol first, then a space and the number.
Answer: kWh 2712.5
